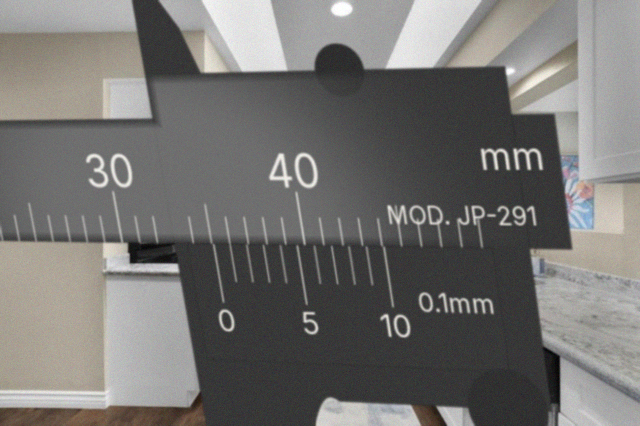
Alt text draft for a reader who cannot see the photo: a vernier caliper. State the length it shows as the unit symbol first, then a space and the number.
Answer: mm 35.1
